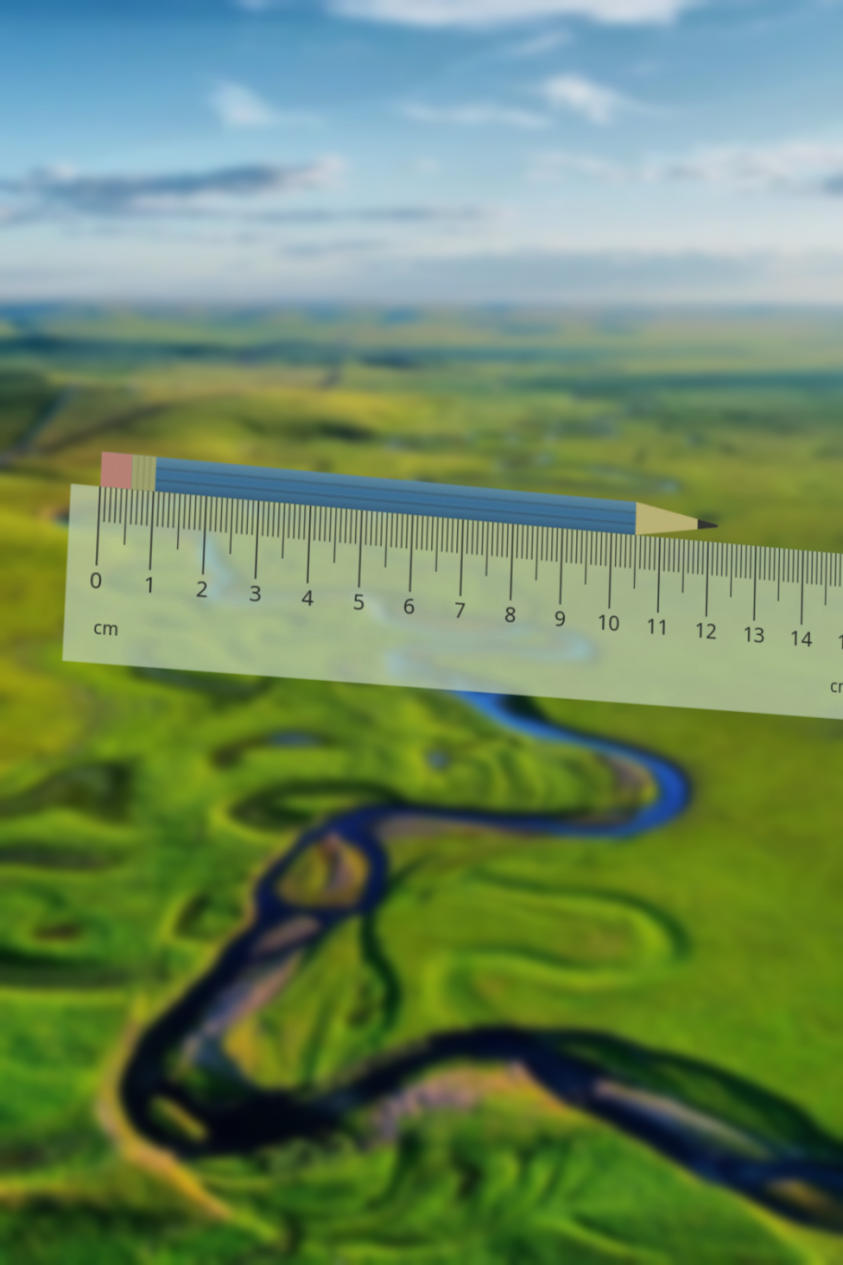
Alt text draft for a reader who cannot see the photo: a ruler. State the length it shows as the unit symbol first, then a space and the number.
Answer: cm 12.2
